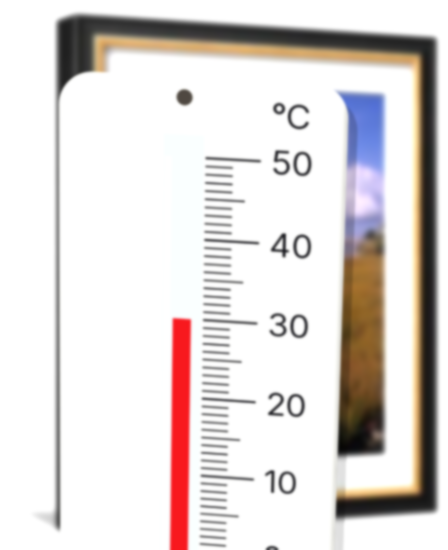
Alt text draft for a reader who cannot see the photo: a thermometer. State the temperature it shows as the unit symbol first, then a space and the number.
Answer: °C 30
